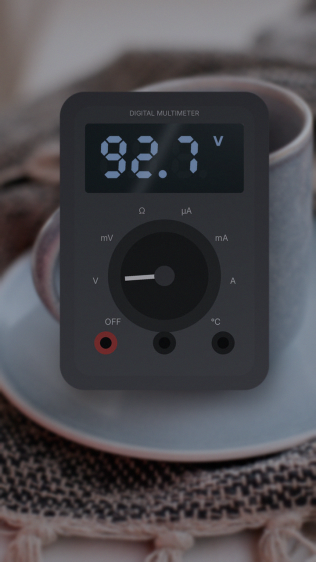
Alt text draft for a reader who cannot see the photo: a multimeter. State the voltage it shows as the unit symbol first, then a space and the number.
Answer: V 92.7
